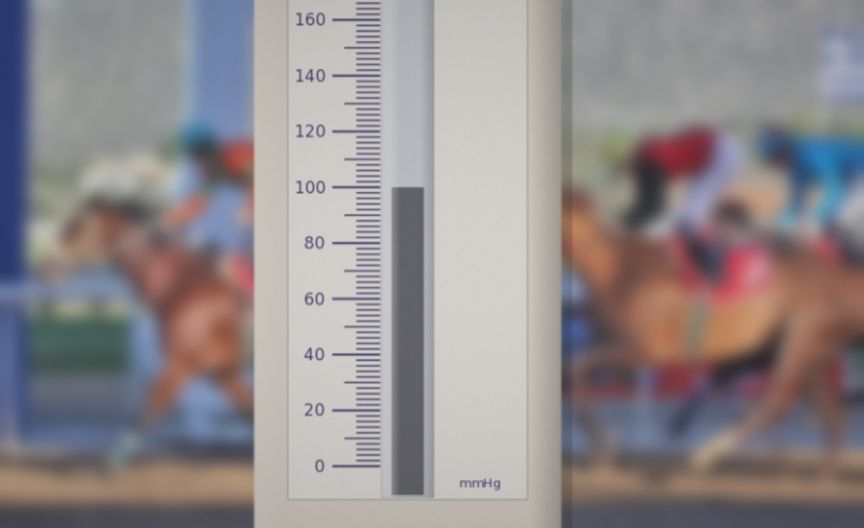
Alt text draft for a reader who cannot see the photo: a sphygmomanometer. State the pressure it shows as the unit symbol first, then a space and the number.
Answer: mmHg 100
